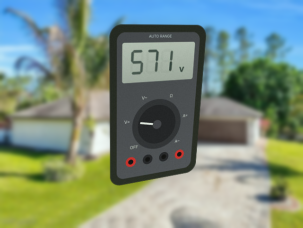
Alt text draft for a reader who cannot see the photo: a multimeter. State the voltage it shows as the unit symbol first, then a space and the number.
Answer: V 571
